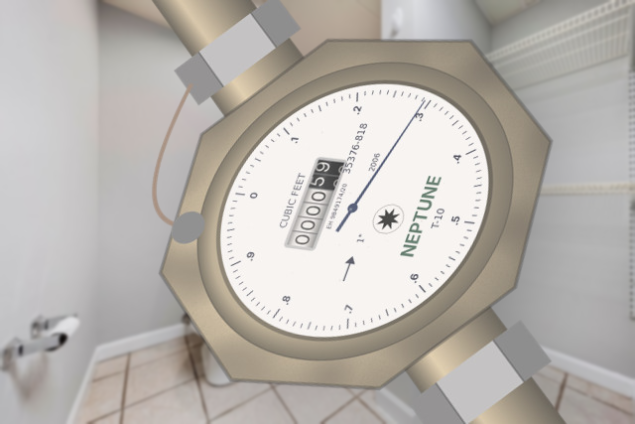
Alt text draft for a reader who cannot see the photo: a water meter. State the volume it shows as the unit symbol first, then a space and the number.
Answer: ft³ 59.29
